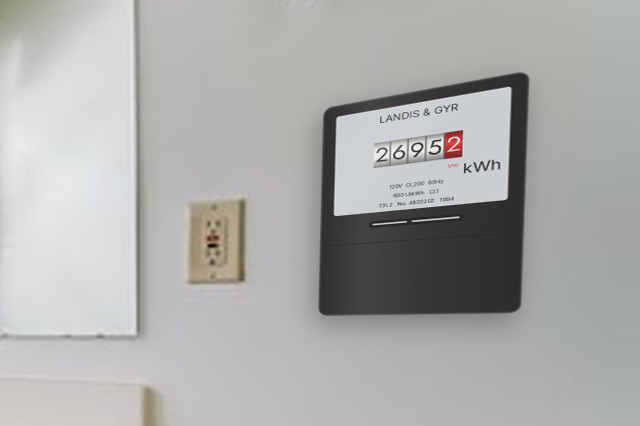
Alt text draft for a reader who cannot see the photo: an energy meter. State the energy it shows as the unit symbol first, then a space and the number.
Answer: kWh 2695.2
